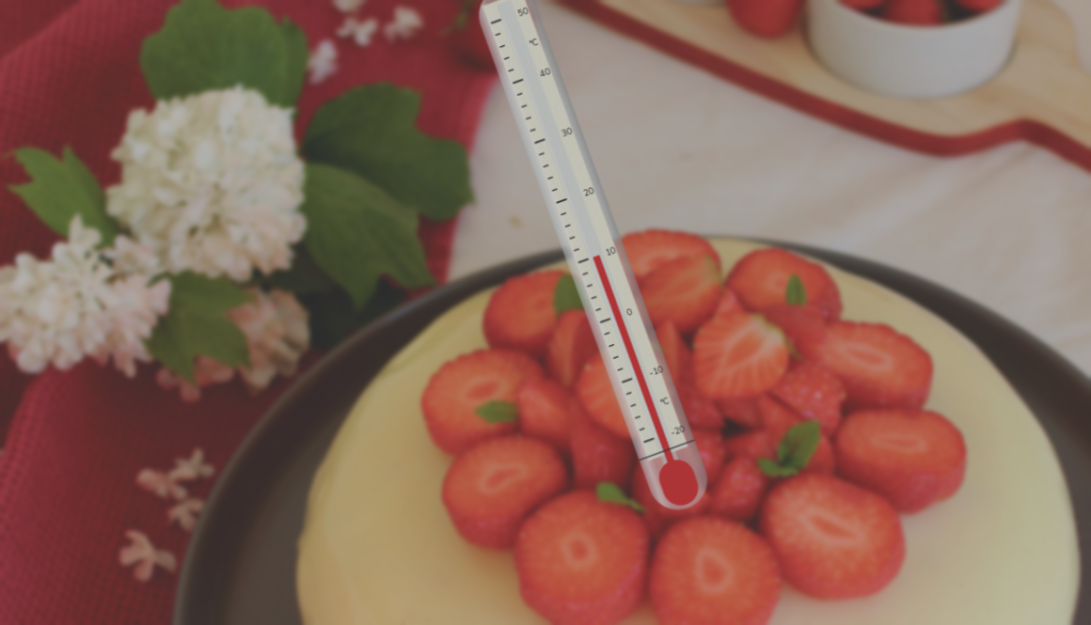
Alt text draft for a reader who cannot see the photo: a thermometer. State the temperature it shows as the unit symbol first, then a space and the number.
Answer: °C 10
